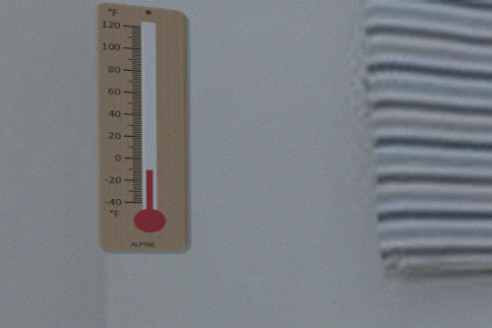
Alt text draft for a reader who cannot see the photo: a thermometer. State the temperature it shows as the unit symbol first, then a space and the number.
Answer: °F -10
